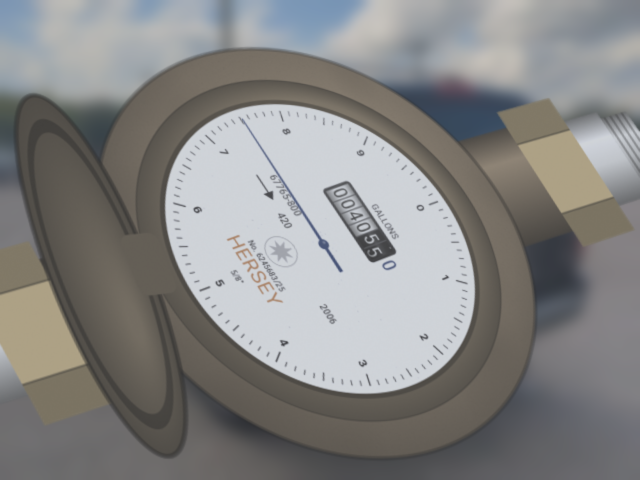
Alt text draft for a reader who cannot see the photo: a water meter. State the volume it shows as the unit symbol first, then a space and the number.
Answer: gal 40547.5
